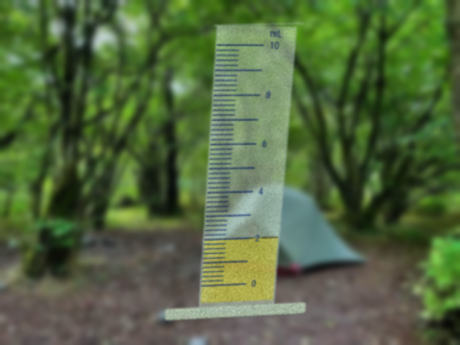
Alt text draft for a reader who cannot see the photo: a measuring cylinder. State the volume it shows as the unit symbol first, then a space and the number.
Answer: mL 2
